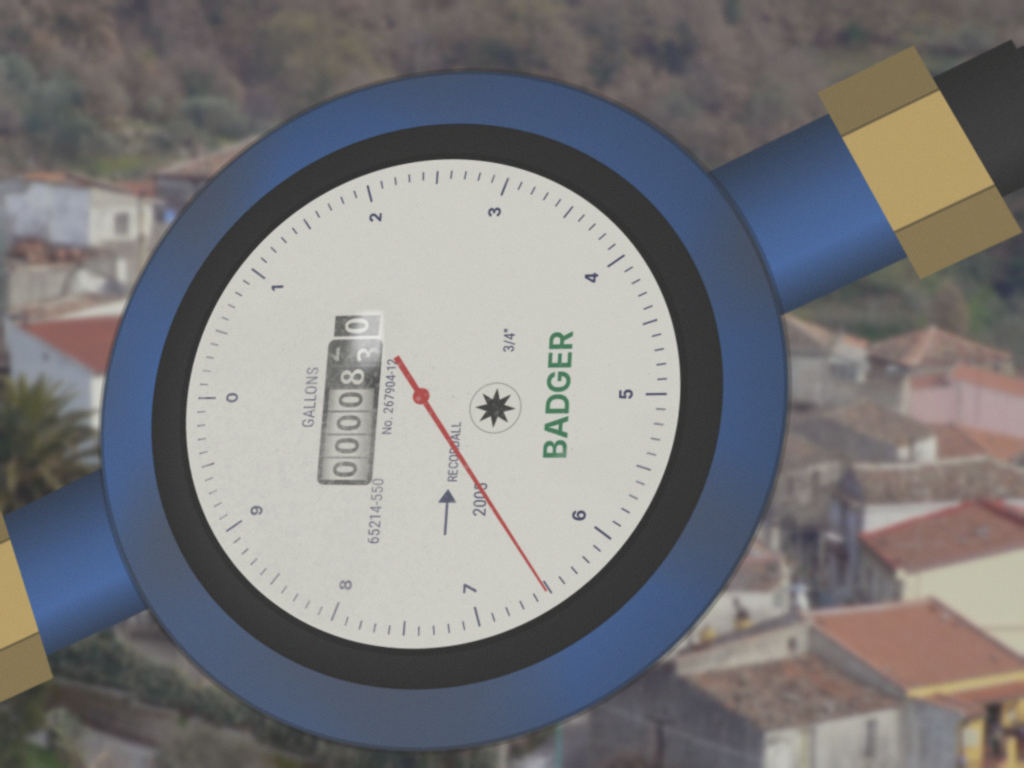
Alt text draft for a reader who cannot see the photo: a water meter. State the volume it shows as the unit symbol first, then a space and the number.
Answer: gal 826.5
